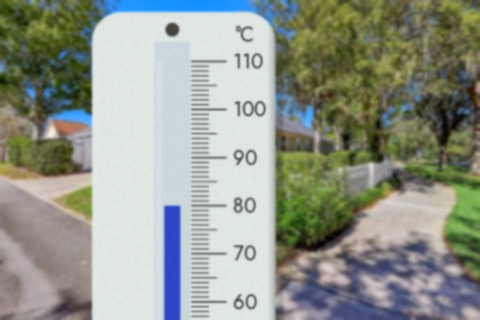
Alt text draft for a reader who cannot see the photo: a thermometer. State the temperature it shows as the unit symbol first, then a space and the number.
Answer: °C 80
